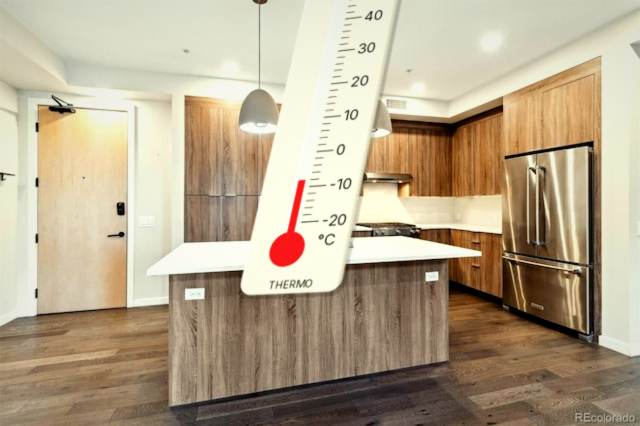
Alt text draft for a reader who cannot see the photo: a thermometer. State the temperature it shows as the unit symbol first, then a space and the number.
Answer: °C -8
